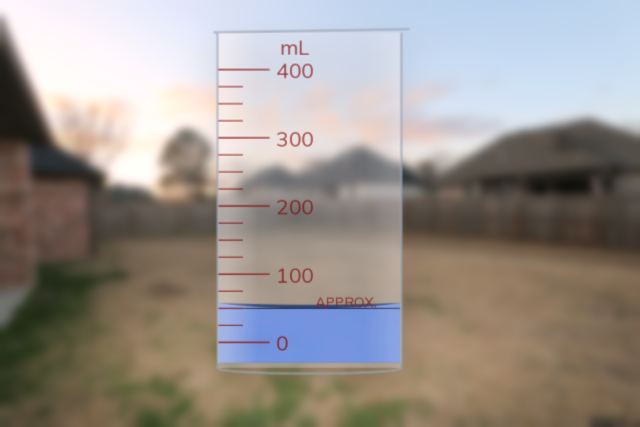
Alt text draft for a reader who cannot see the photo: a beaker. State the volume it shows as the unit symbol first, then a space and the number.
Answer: mL 50
